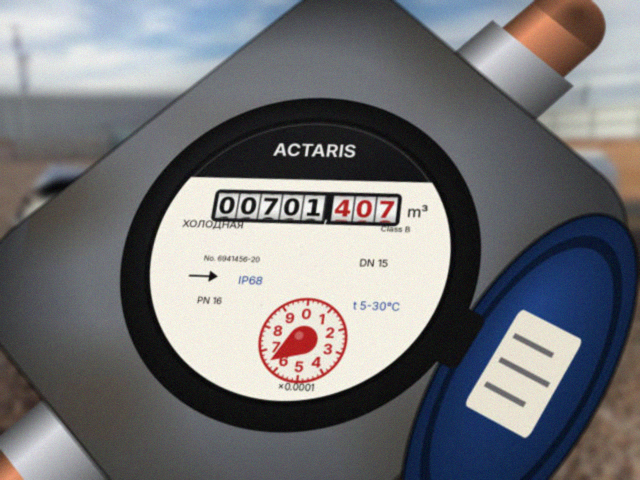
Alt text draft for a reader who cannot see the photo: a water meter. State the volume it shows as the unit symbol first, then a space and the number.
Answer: m³ 701.4076
